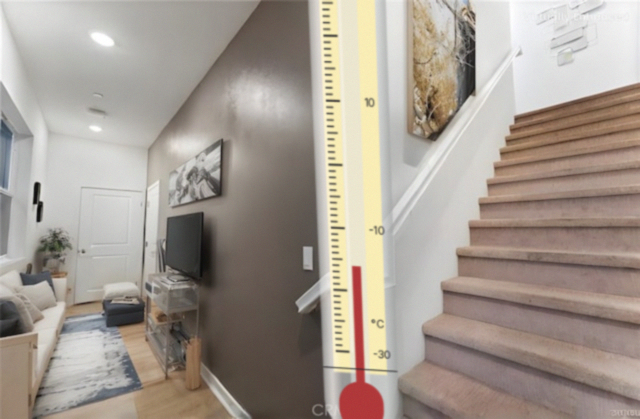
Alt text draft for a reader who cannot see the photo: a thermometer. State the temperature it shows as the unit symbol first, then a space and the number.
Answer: °C -16
